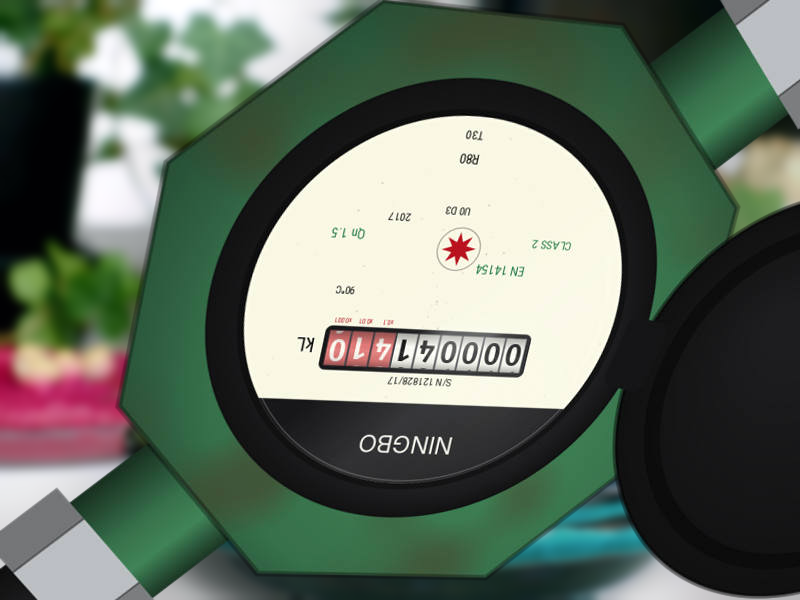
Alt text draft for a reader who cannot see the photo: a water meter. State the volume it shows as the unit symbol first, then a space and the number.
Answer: kL 41.410
